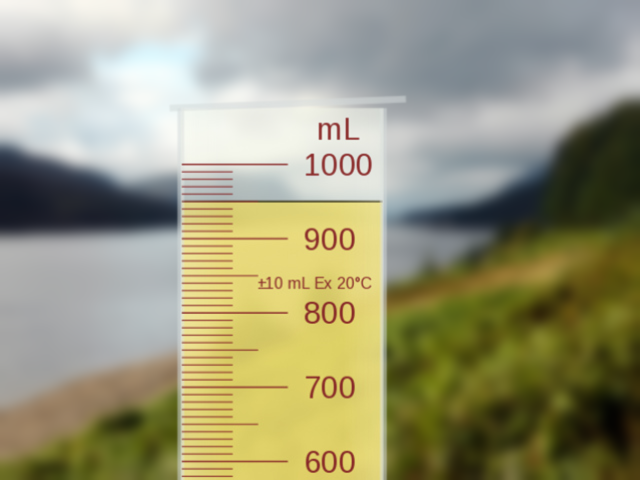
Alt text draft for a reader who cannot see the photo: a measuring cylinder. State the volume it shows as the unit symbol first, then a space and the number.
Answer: mL 950
